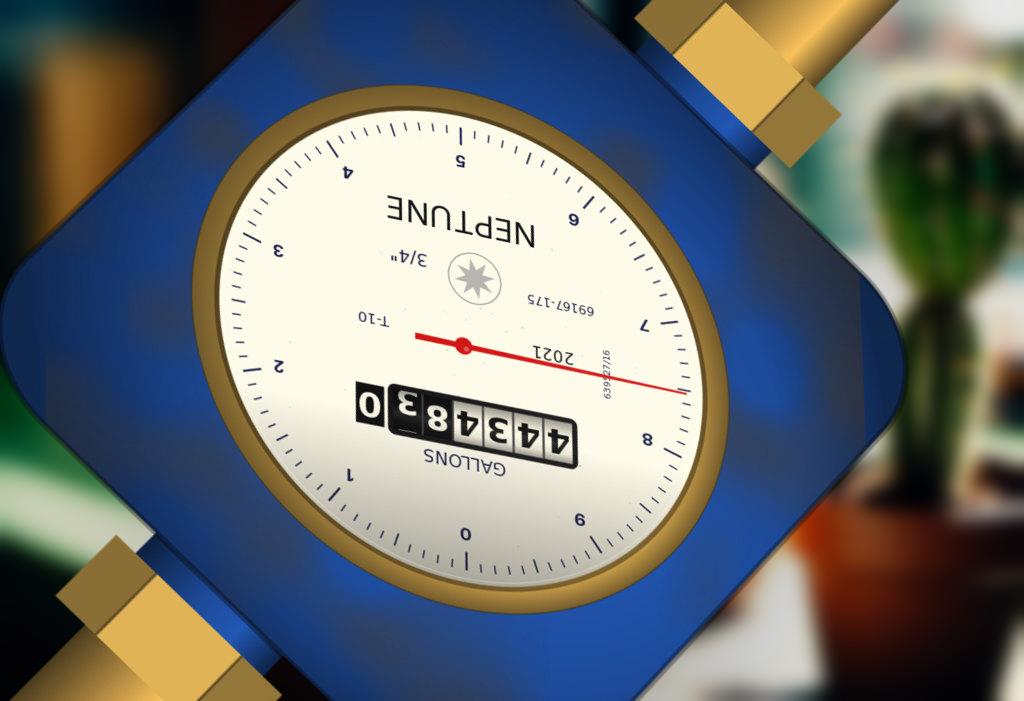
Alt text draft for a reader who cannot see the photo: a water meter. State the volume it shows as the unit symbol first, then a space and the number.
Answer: gal 4434827.5
